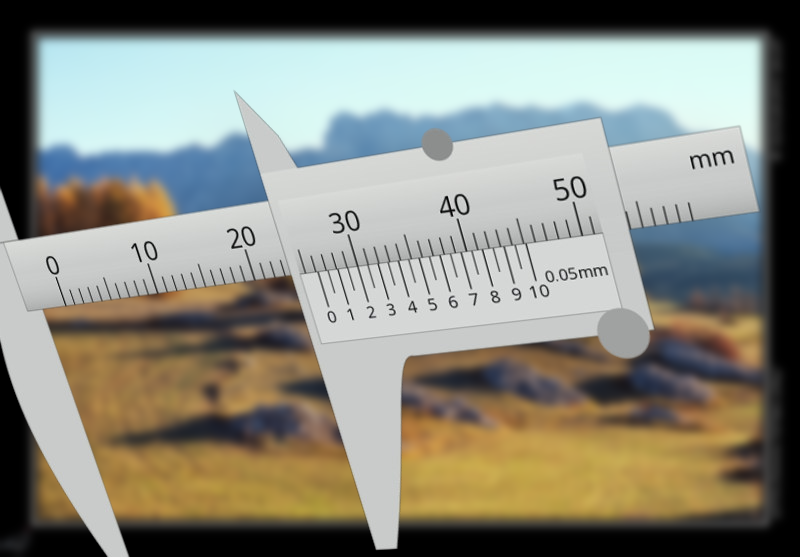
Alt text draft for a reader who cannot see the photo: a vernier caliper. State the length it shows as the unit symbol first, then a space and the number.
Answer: mm 26.2
